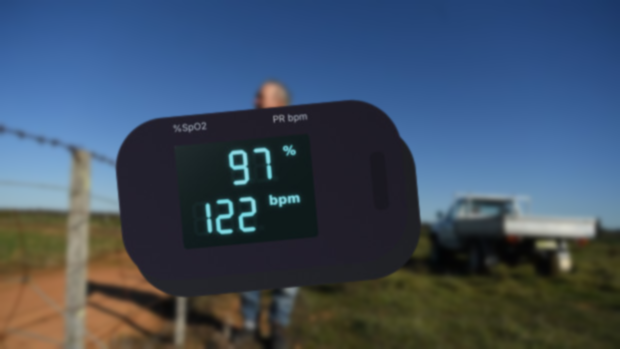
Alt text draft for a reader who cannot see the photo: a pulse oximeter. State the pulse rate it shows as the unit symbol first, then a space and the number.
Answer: bpm 122
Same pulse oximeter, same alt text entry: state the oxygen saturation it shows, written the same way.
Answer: % 97
